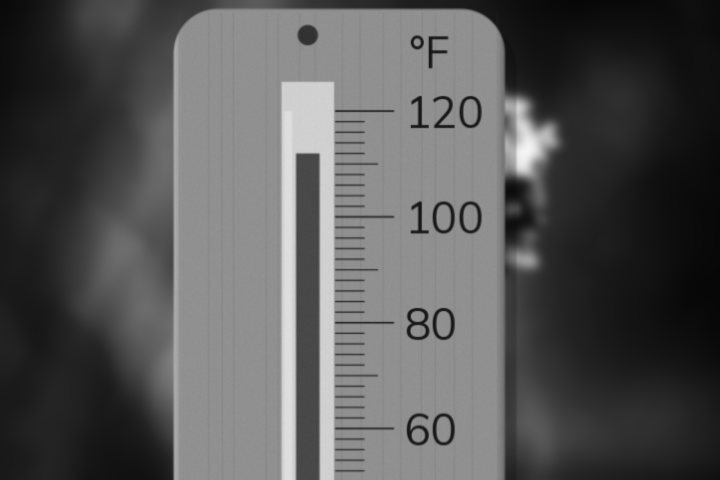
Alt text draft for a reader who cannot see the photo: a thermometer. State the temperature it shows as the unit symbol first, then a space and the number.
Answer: °F 112
